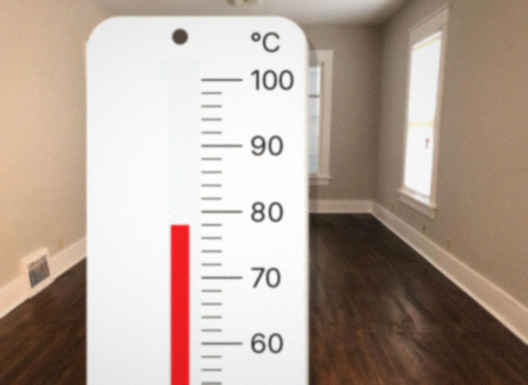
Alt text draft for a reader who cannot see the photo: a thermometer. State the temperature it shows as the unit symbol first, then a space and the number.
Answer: °C 78
